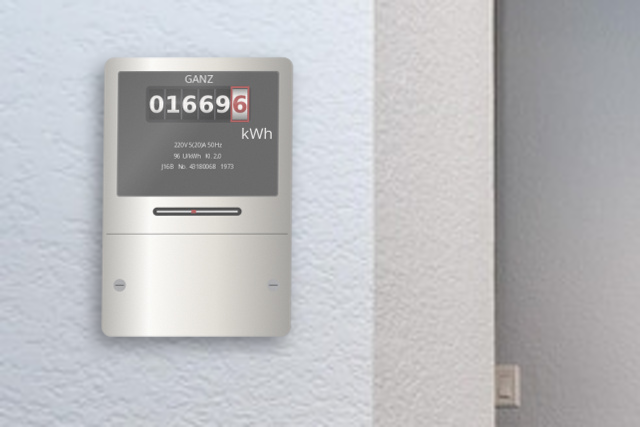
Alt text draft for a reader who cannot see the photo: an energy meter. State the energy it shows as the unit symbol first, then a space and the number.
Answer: kWh 1669.6
